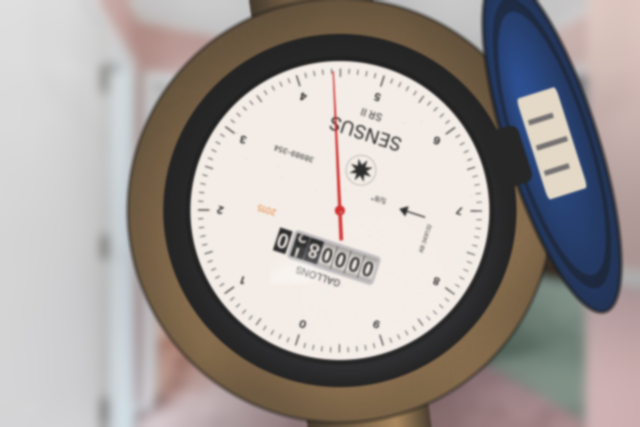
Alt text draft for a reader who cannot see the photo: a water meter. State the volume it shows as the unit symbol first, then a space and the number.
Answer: gal 814.4
